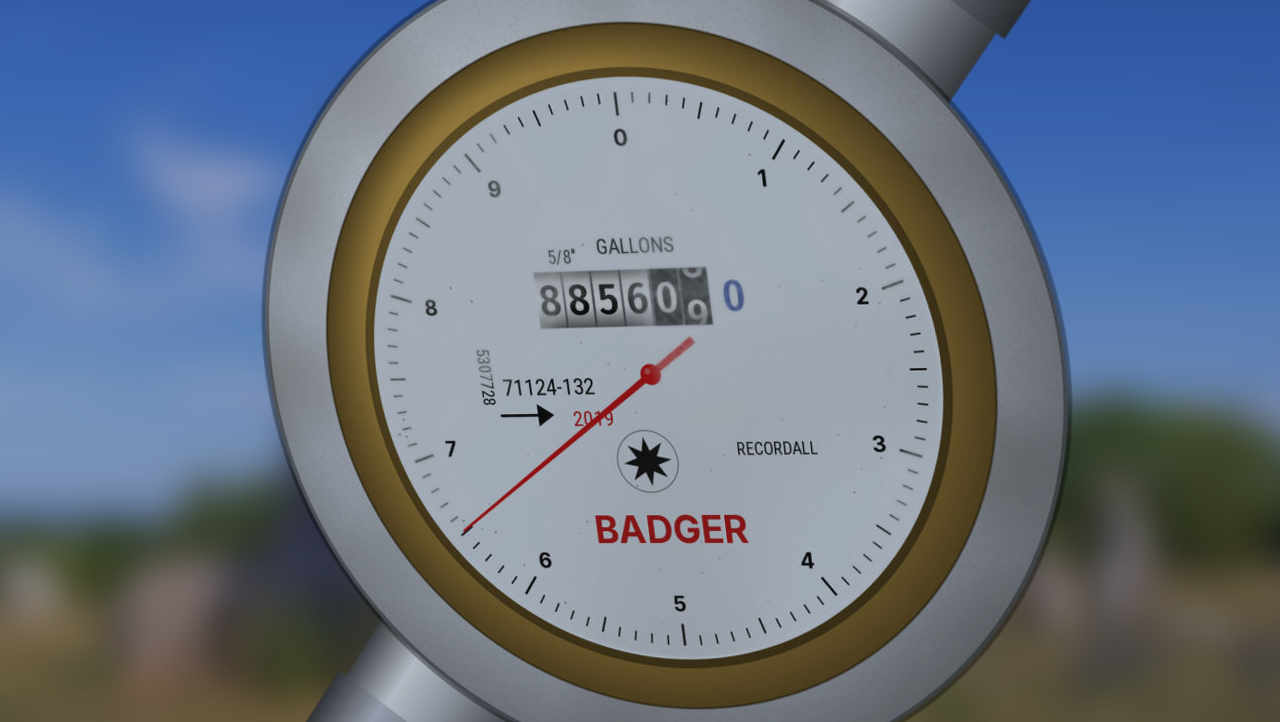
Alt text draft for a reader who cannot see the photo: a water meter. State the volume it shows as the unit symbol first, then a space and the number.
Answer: gal 8856086.5
